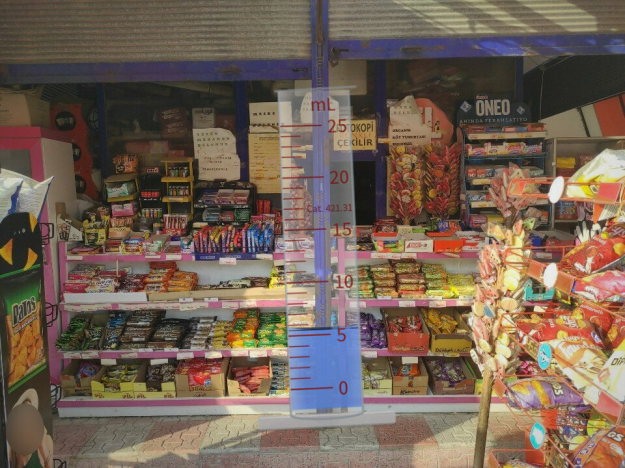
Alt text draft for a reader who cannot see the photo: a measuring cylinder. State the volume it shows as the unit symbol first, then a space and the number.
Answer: mL 5.5
